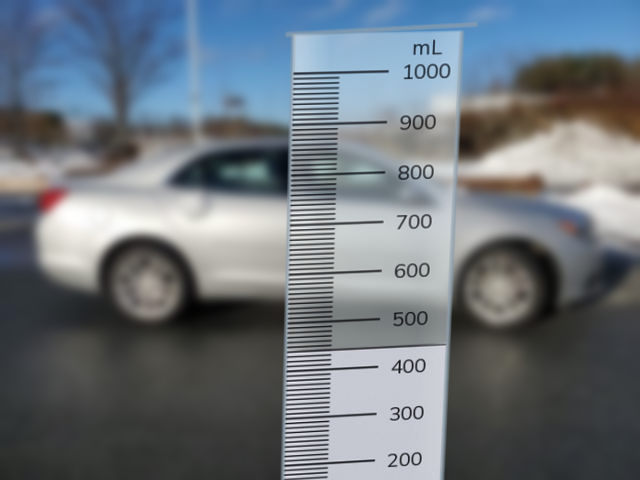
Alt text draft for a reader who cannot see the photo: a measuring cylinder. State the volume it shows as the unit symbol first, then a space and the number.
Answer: mL 440
